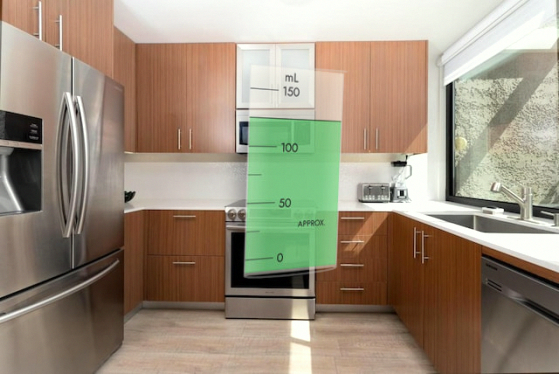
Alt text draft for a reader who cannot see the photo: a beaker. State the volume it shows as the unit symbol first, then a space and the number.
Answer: mL 125
